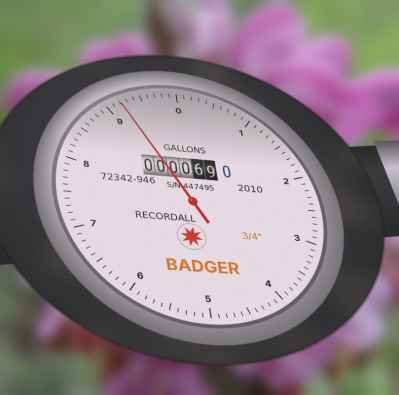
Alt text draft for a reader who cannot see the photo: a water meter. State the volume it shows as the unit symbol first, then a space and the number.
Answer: gal 689.2
